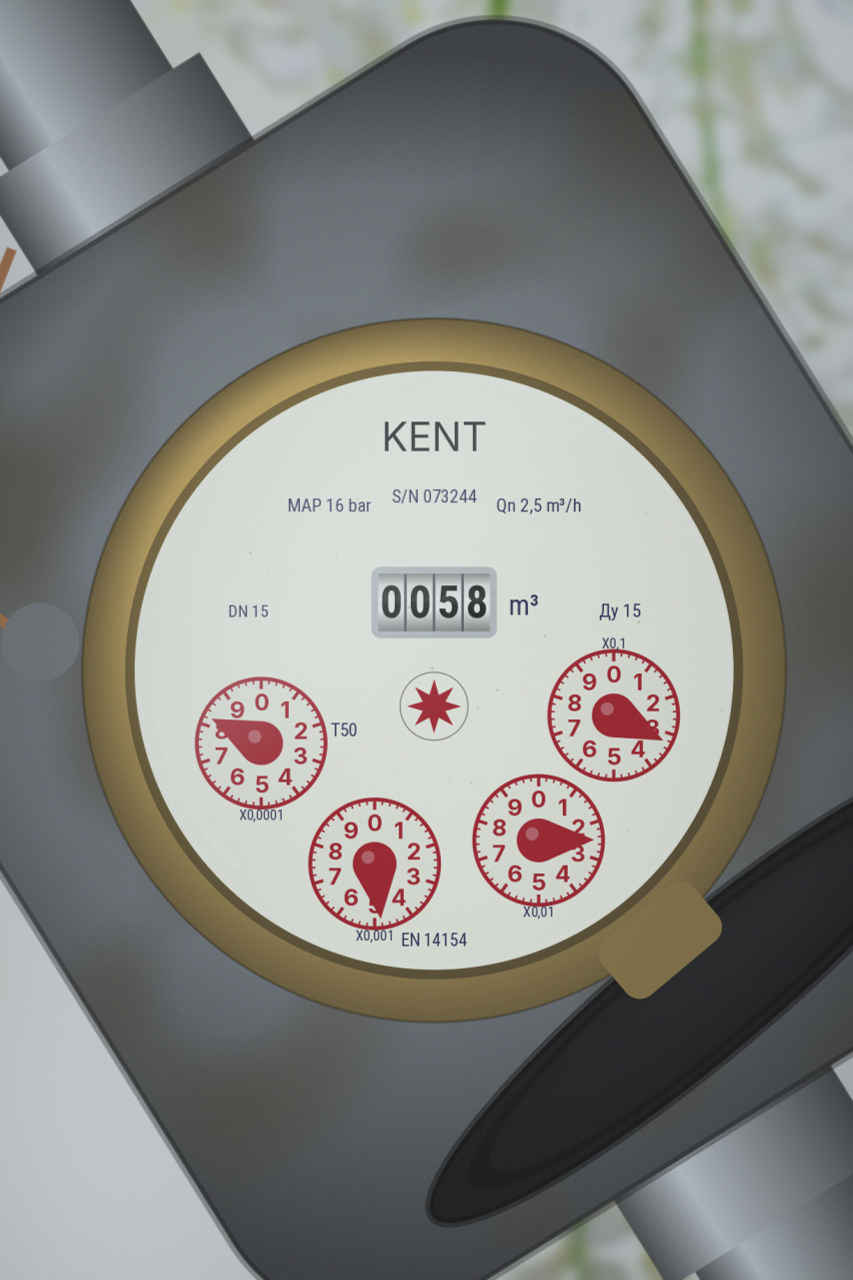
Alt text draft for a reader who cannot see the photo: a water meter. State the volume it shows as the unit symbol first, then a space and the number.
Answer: m³ 58.3248
